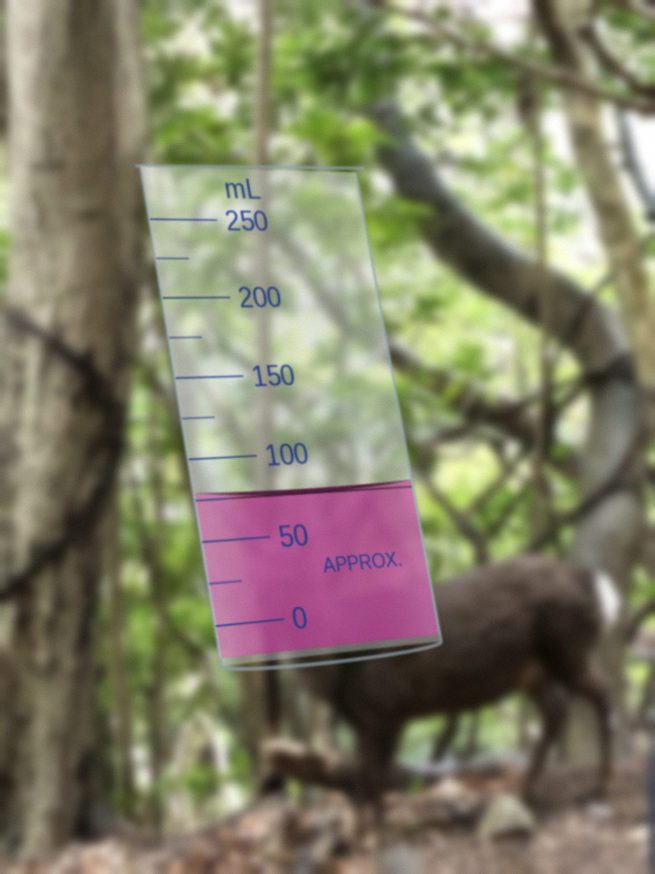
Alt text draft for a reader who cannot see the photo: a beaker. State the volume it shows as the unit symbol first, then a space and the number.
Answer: mL 75
